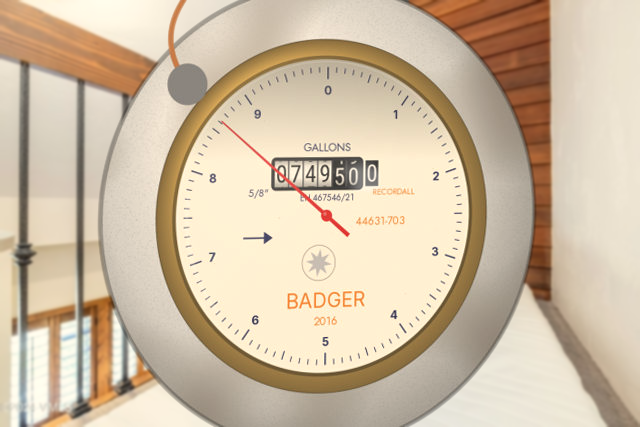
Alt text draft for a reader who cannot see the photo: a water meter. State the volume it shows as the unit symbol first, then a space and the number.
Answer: gal 749498.6
